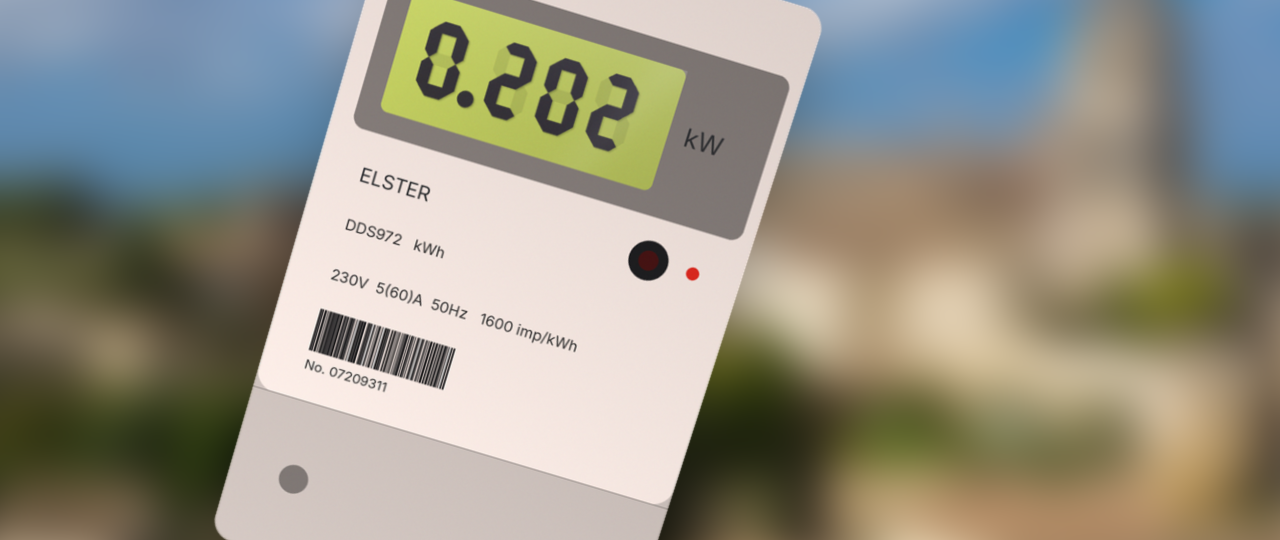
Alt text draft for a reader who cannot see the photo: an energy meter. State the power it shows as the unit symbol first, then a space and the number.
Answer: kW 0.202
